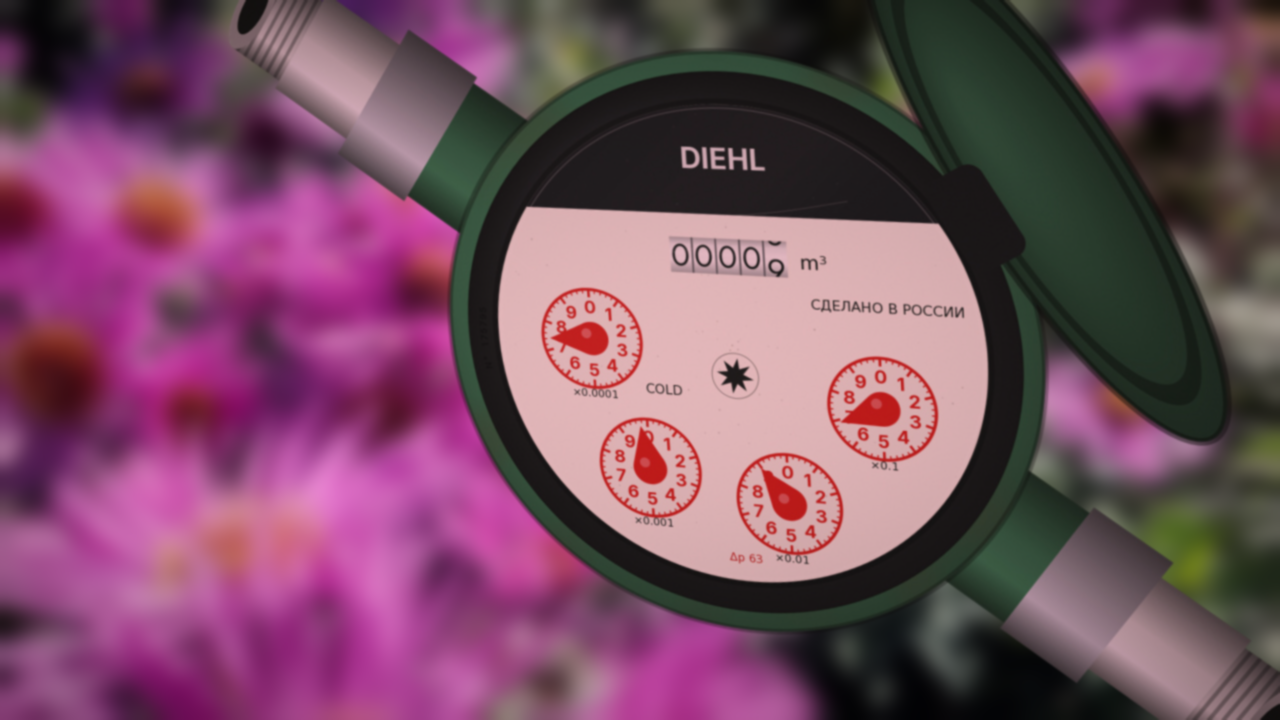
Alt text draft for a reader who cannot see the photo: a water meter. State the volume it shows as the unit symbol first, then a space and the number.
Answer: m³ 8.6897
